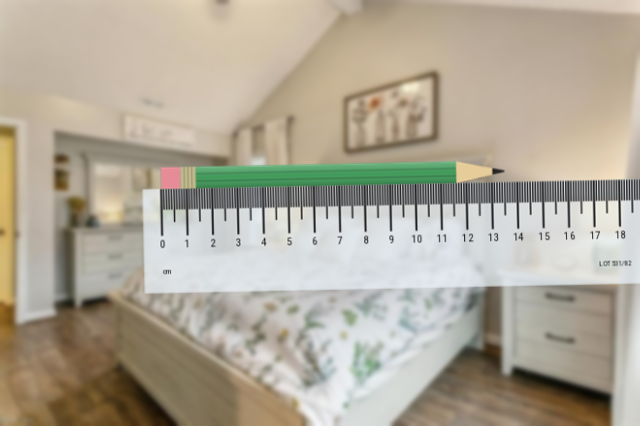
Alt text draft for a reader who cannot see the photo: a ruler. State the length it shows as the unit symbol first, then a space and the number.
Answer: cm 13.5
